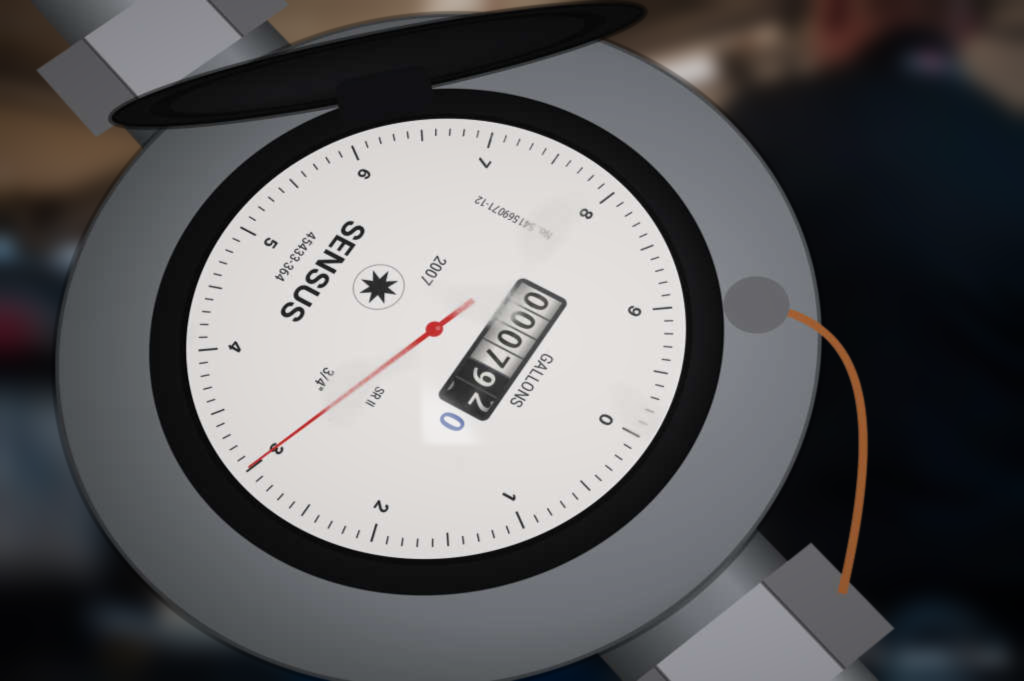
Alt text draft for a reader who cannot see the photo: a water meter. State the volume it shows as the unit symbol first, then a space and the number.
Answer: gal 7923.0
